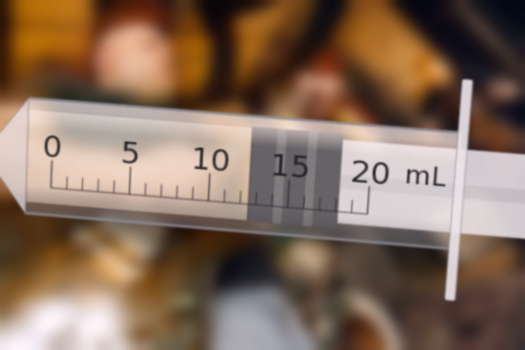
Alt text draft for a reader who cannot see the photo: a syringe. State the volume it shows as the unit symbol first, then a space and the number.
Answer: mL 12.5
